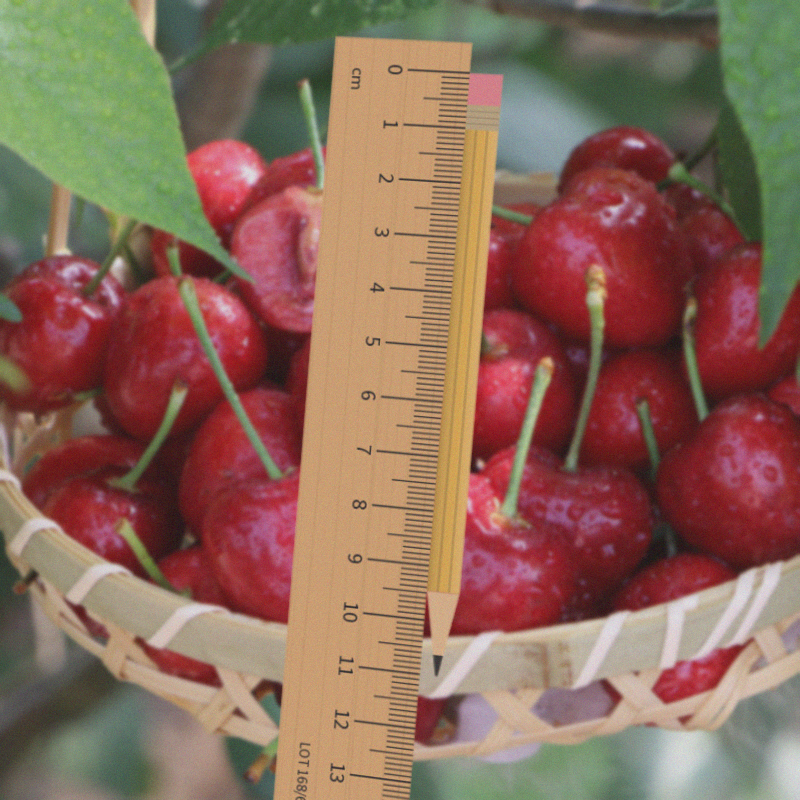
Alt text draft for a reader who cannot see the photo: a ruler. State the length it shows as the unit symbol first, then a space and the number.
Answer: cm 11
